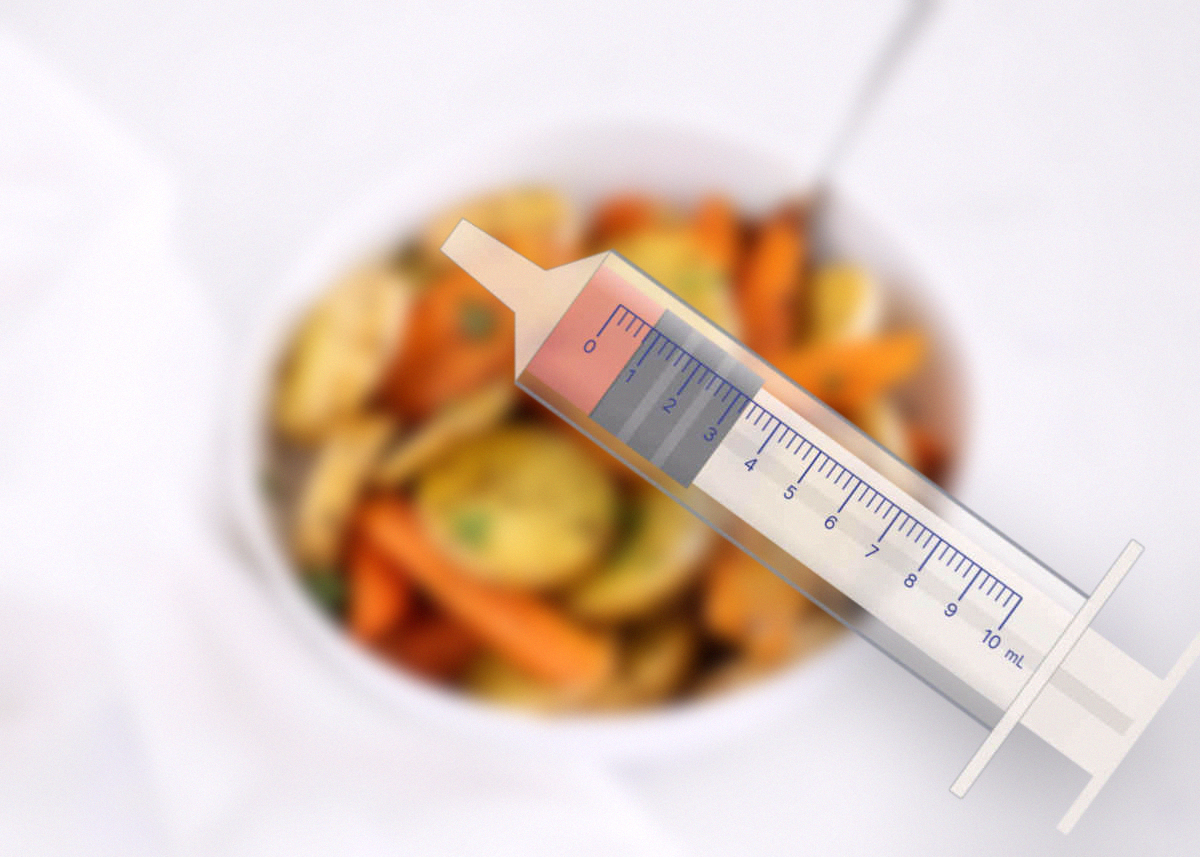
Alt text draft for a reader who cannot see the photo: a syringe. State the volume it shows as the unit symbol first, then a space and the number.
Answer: mL 0.8
